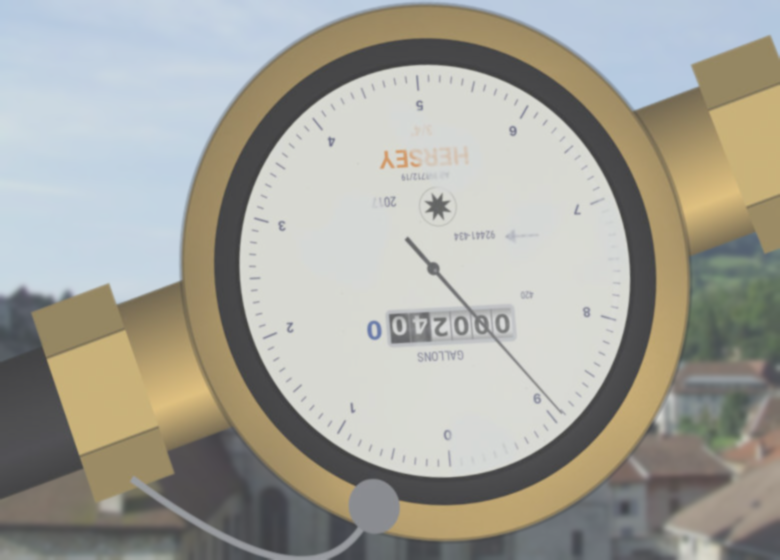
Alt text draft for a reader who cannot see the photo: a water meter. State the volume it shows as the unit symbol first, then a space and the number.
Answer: gal 2398.9
